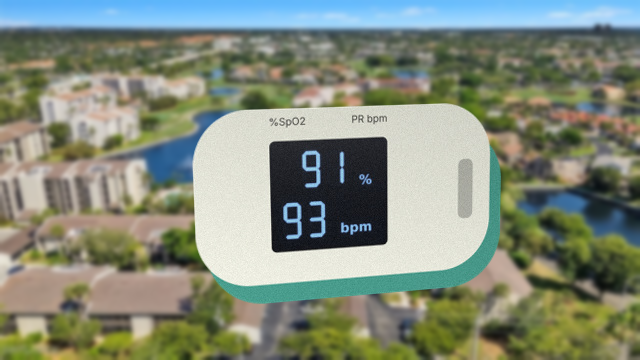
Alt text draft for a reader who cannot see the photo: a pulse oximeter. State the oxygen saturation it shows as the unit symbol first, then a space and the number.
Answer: % 91
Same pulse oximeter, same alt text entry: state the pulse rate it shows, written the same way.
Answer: bpm 93
